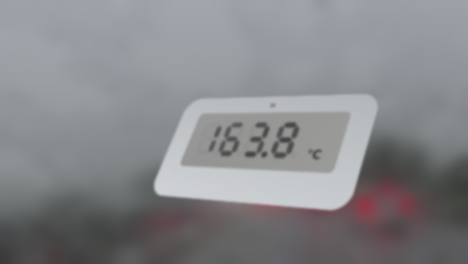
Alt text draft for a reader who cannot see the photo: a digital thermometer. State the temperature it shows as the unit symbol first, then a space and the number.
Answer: °C 163.8
